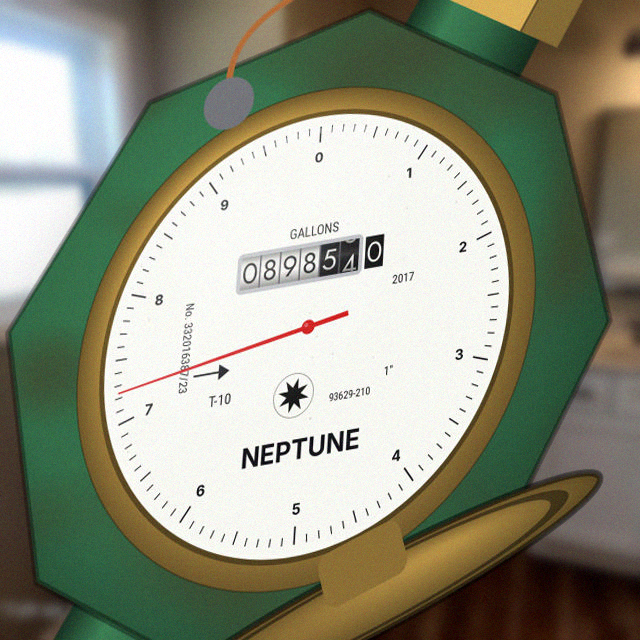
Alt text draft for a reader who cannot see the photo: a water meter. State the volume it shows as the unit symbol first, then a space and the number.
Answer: gal 898537.2
